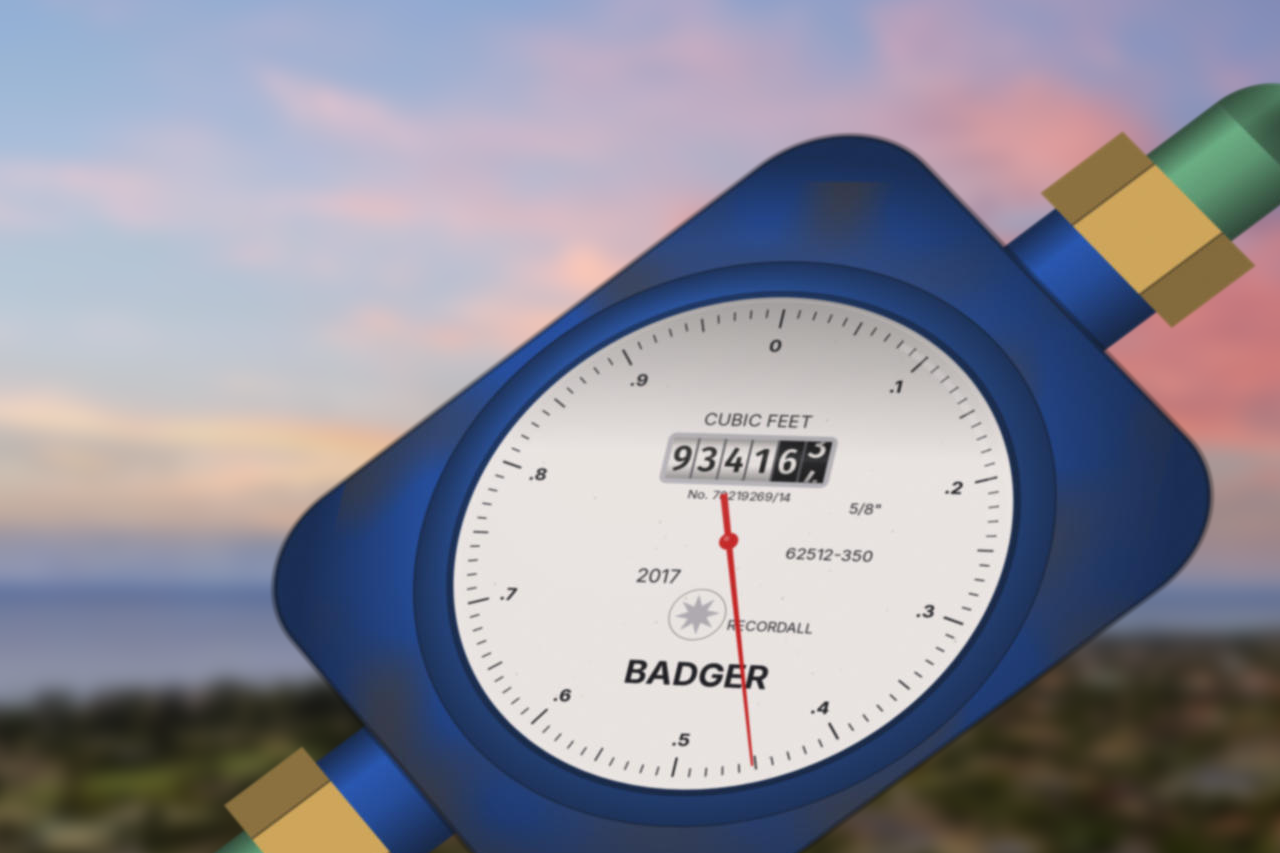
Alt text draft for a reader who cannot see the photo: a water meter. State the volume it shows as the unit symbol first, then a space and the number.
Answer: ft³ 934163.45
